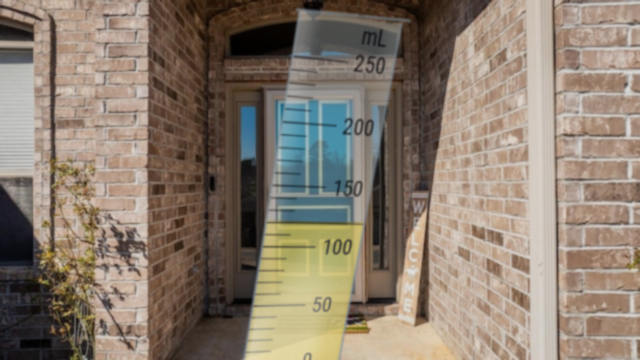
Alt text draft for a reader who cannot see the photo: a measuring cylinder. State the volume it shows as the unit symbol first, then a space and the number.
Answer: mL 120
